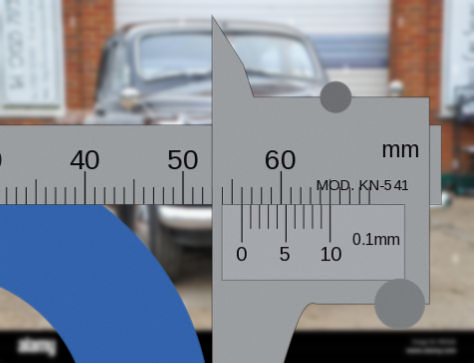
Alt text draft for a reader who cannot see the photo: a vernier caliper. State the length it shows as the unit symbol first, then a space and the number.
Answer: mm 56.0
